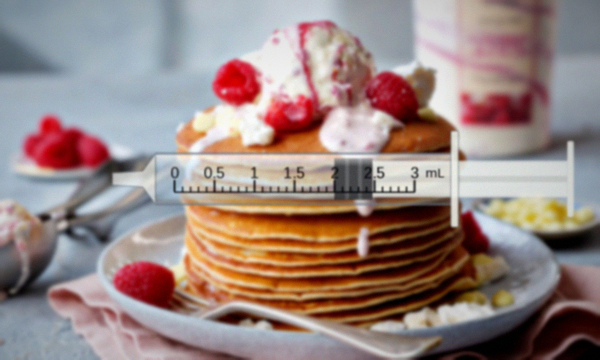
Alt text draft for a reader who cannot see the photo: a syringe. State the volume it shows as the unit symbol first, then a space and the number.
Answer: mL 2
